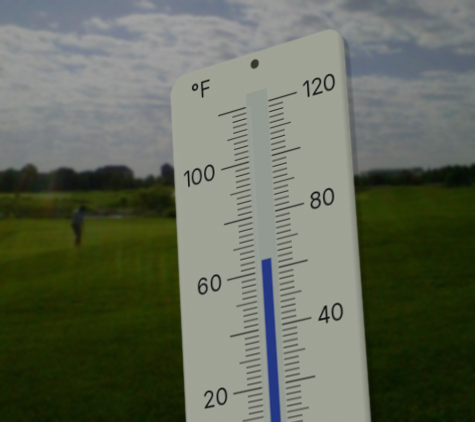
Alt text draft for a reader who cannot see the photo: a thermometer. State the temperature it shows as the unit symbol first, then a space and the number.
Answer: °F 64
